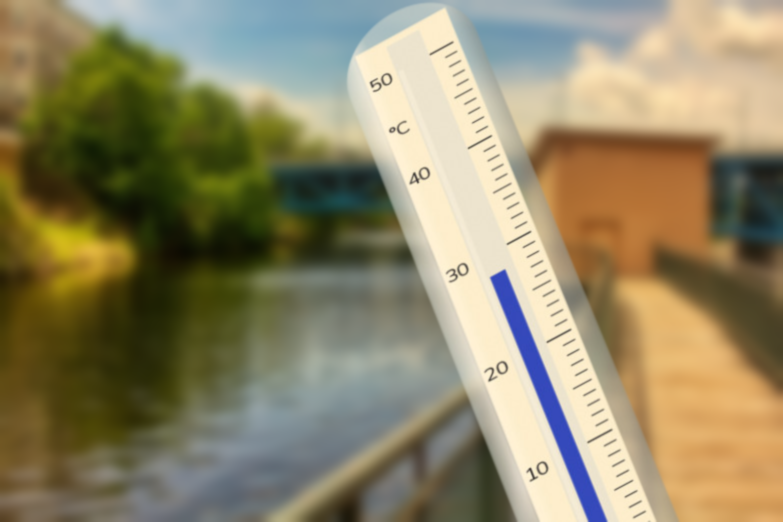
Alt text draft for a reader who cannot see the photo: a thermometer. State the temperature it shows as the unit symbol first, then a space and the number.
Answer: °C 28
